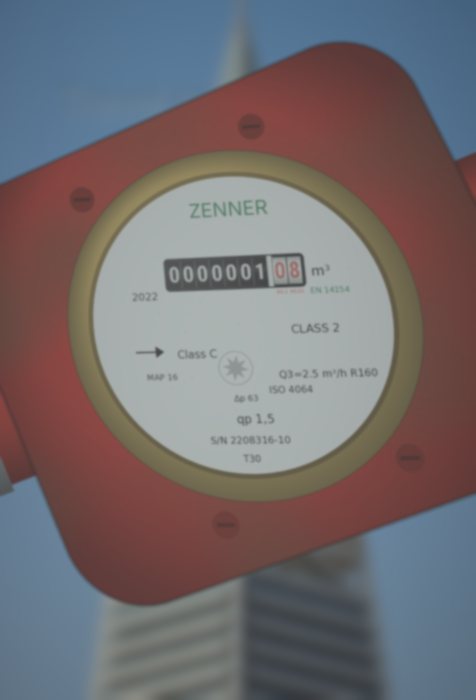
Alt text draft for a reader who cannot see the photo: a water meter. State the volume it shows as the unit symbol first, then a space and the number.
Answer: m³ 1.08
